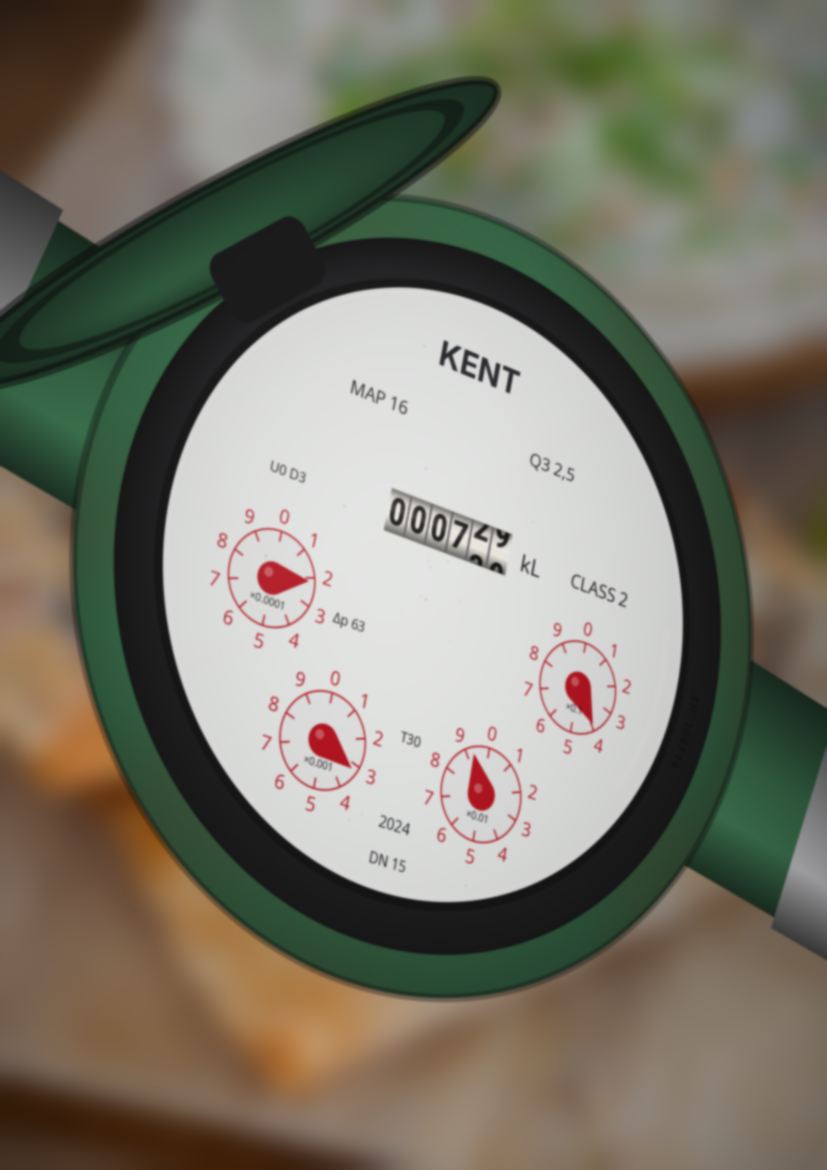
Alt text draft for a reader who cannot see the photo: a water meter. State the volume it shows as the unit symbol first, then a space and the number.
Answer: kL 729.3932
